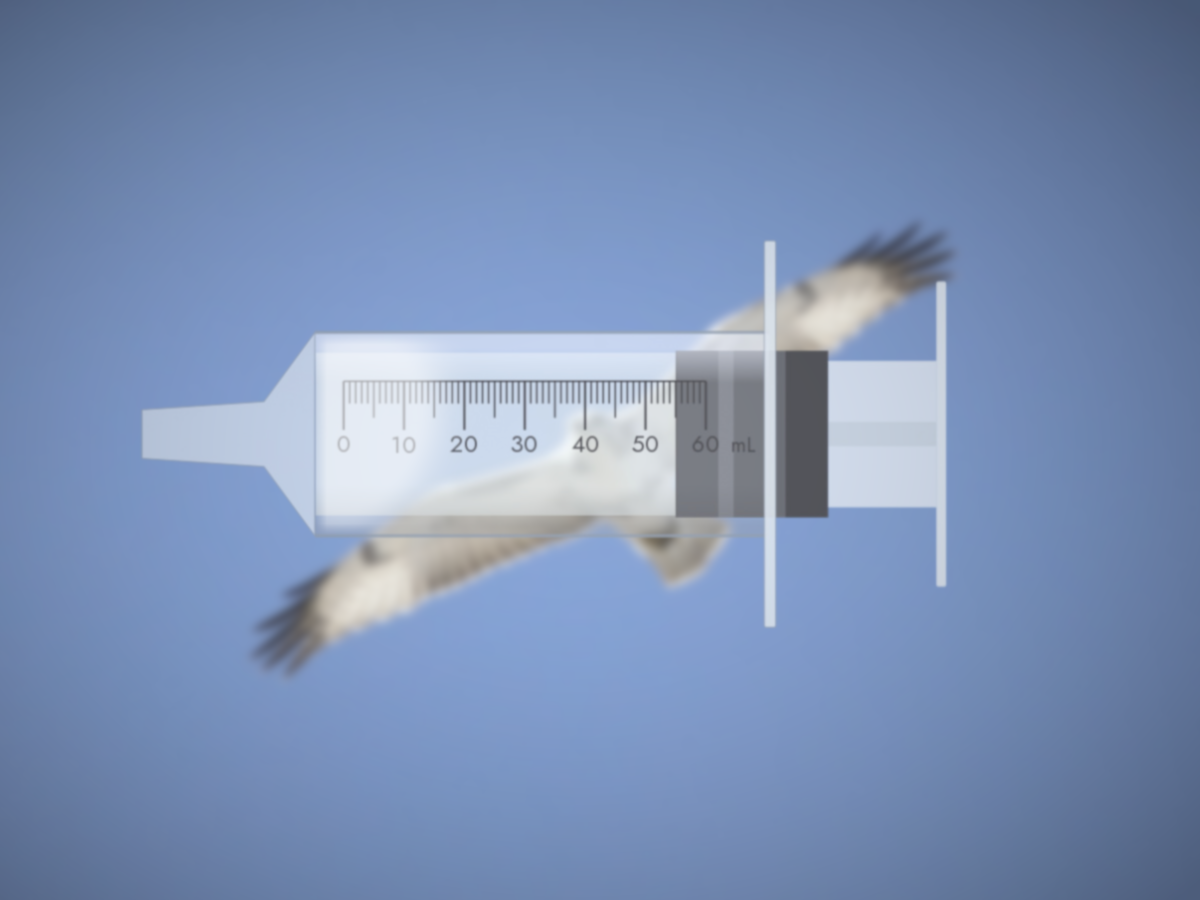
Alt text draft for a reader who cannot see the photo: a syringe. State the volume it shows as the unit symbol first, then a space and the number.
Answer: mL 55
